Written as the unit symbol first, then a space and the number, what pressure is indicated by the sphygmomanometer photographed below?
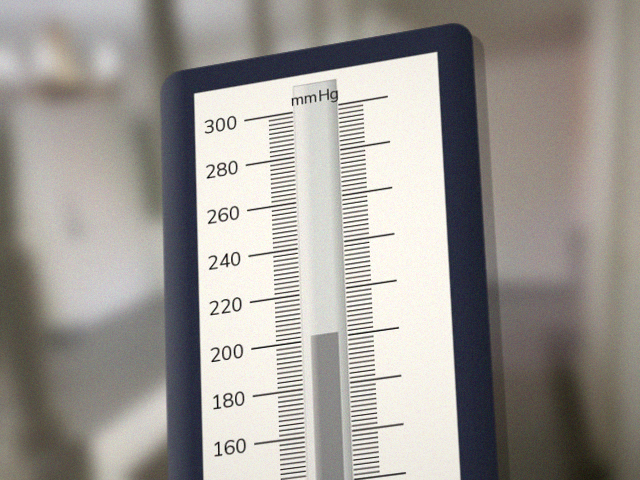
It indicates mmHg 202
